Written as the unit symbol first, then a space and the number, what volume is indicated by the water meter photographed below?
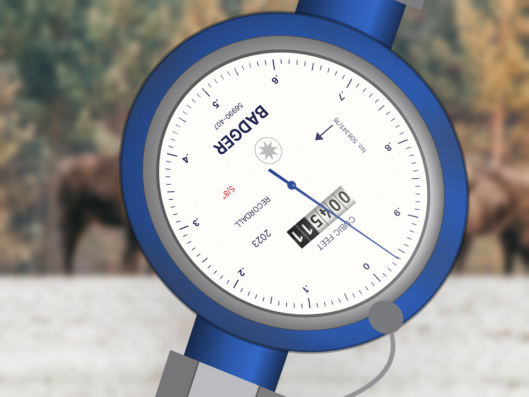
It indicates ft³ 4510.96
